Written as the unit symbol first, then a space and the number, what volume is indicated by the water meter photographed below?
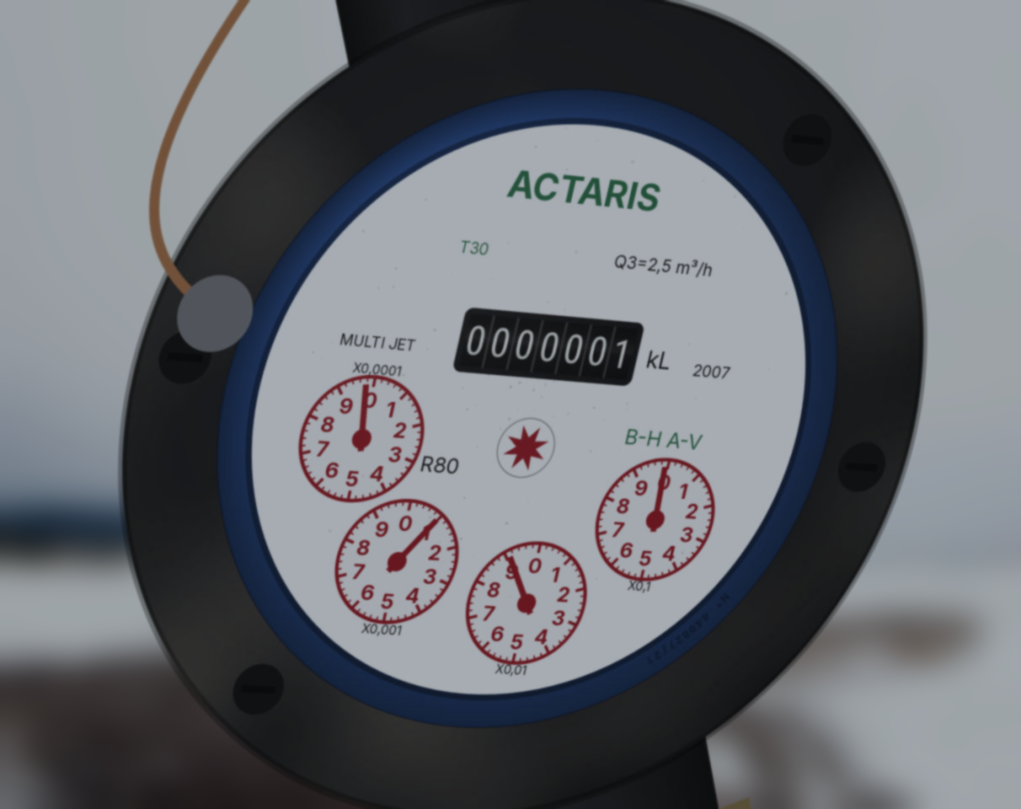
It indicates kL 0.9909
